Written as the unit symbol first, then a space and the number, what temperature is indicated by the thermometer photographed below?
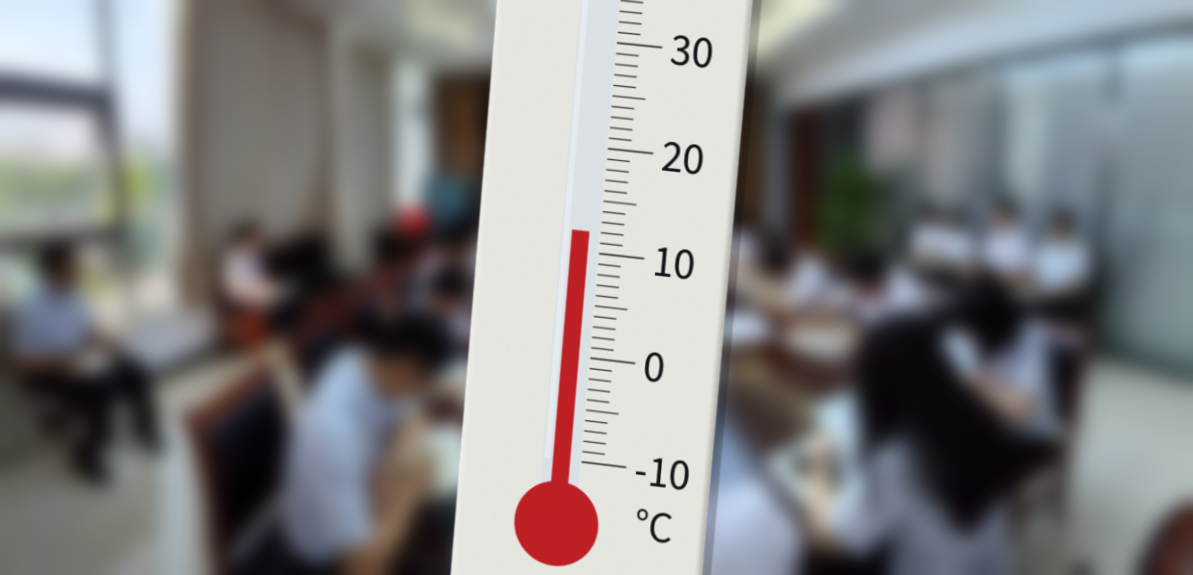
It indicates °C 12
